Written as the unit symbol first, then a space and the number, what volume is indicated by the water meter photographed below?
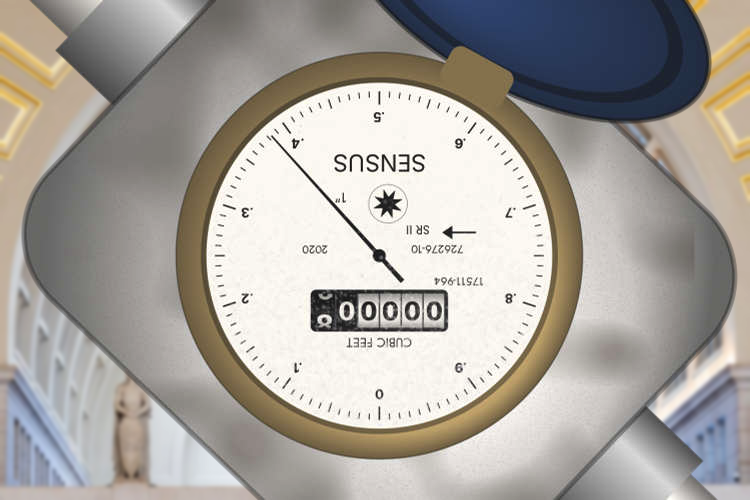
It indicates ft³ 8.38
